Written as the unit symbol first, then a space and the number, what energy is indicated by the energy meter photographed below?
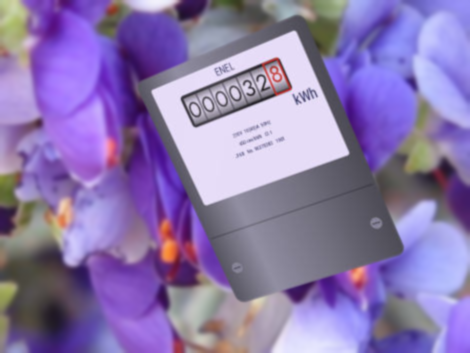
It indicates kWh 32.8
